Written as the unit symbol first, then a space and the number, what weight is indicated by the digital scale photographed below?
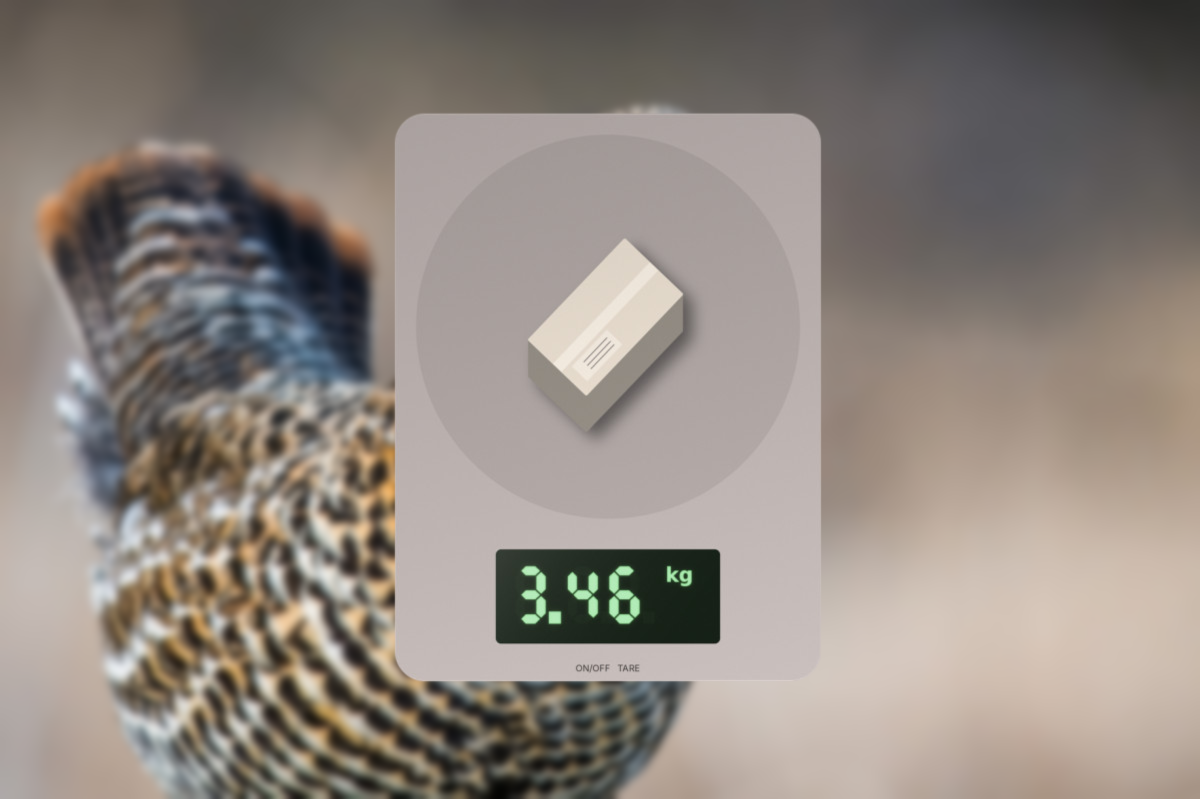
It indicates kg 3.46
